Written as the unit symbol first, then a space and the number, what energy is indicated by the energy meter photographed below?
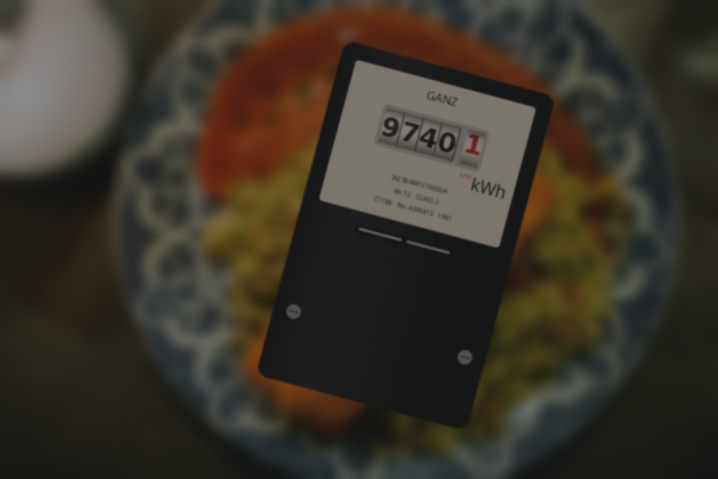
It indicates kWh 9740.1
